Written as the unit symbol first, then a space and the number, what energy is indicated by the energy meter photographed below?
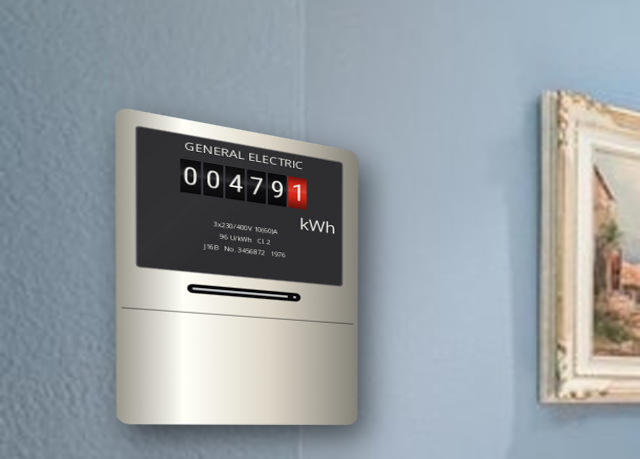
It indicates kWh 479.1
